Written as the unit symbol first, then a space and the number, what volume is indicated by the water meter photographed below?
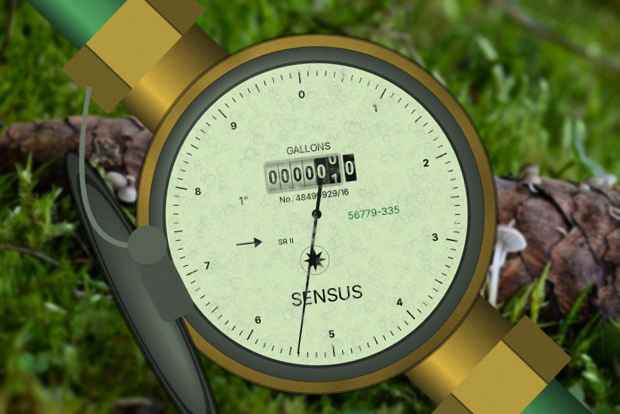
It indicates gal 5.4
